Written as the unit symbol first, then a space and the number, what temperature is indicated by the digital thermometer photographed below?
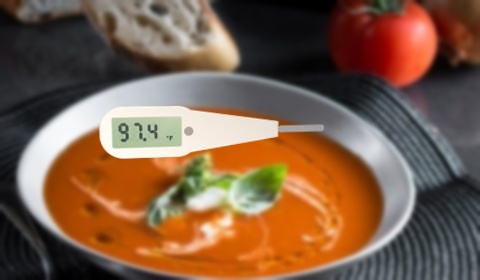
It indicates °F 97.4
